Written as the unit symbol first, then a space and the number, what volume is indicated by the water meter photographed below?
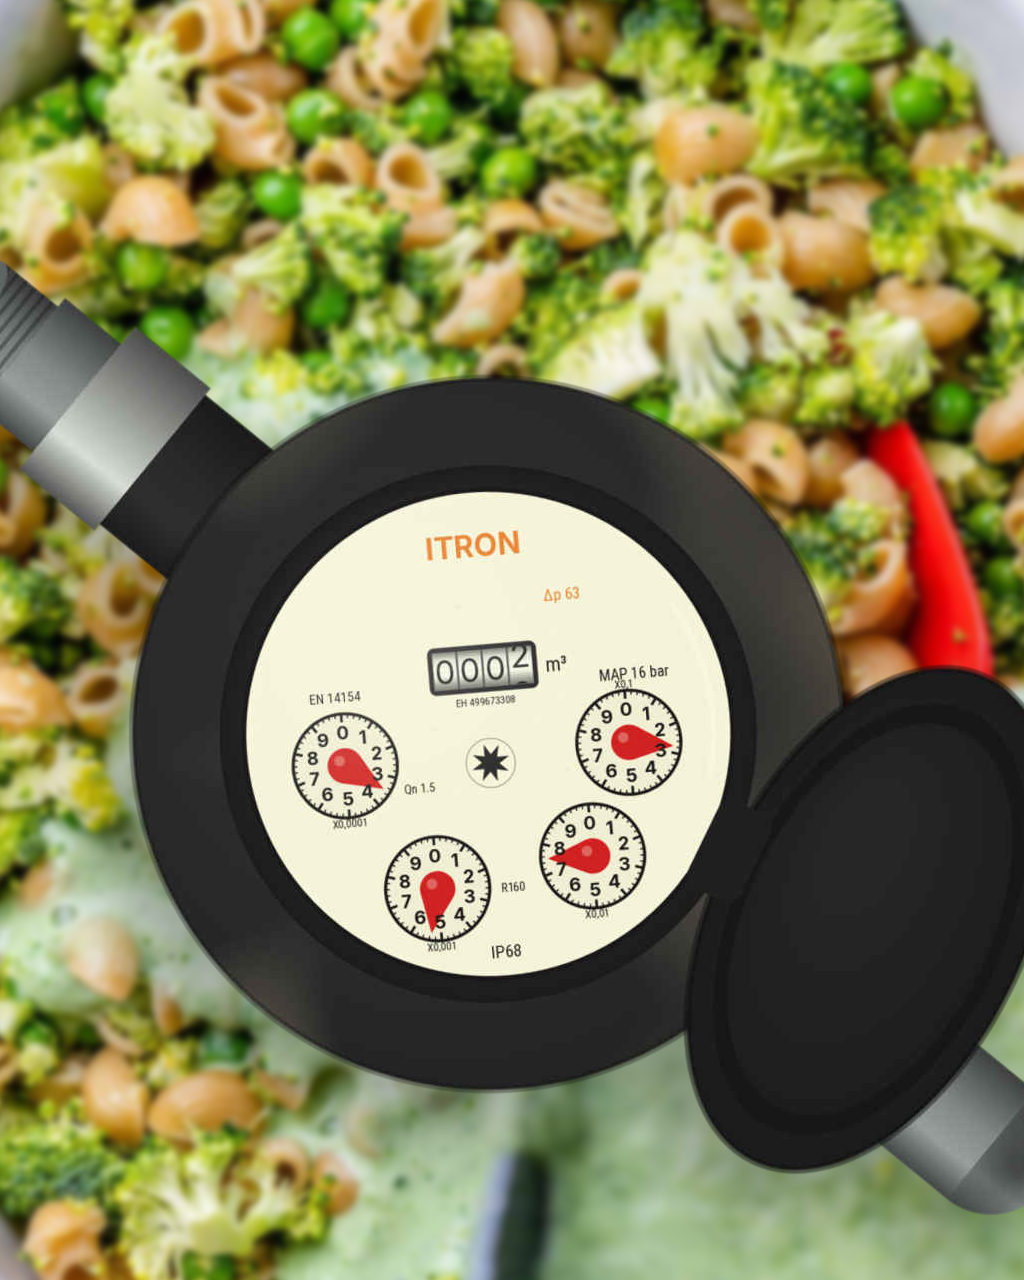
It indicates m³ 2.2753
